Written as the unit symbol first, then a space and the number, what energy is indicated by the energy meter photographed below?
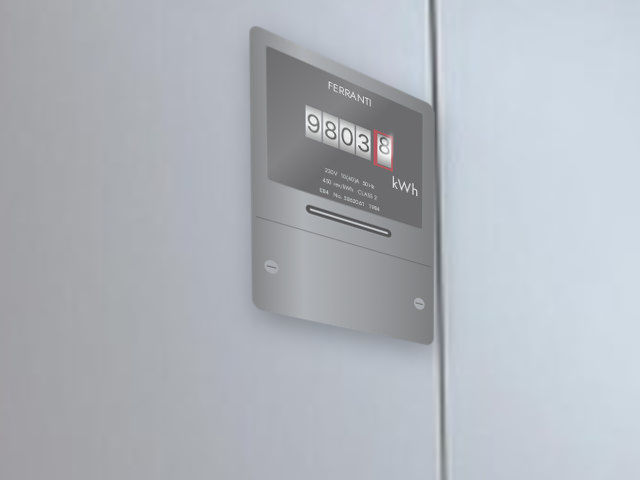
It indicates kWh 9803.8
